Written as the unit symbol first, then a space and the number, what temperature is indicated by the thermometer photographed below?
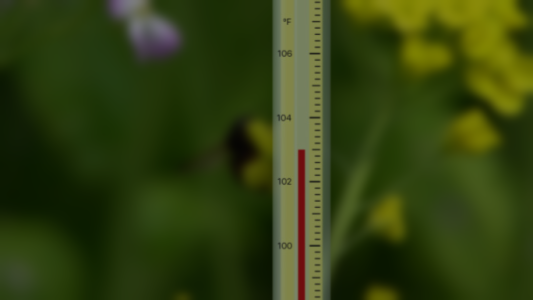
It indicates °F 103
